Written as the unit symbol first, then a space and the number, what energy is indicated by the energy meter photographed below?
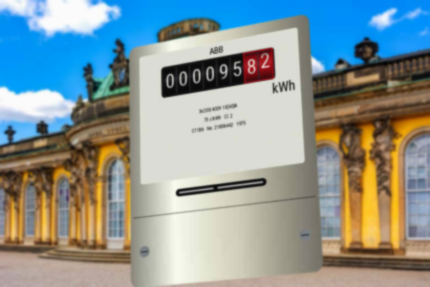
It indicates kWh 95.82
